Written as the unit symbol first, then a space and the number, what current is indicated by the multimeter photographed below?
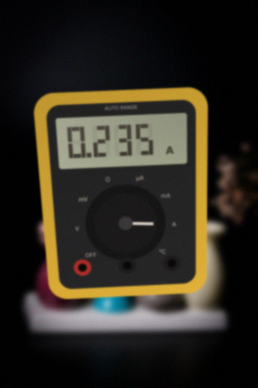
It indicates A 0.235
